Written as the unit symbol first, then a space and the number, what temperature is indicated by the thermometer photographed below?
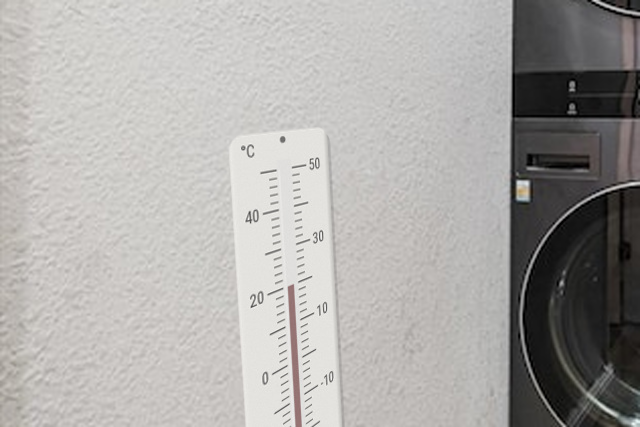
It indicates °C 20
